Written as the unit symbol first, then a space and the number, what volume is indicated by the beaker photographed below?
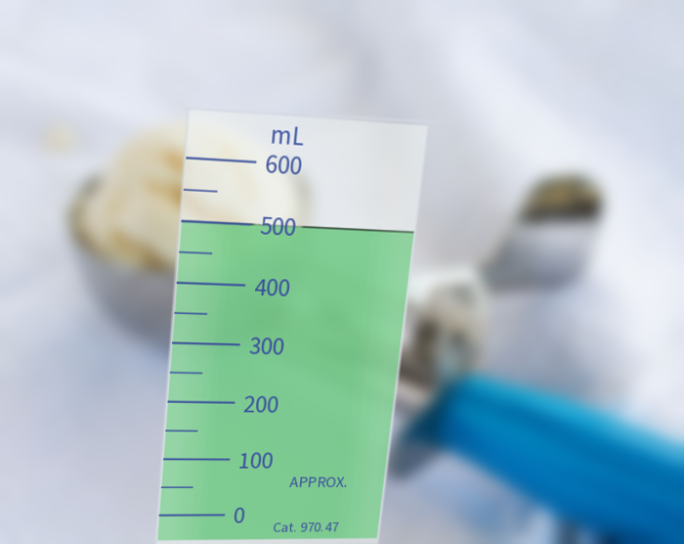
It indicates mL 500
